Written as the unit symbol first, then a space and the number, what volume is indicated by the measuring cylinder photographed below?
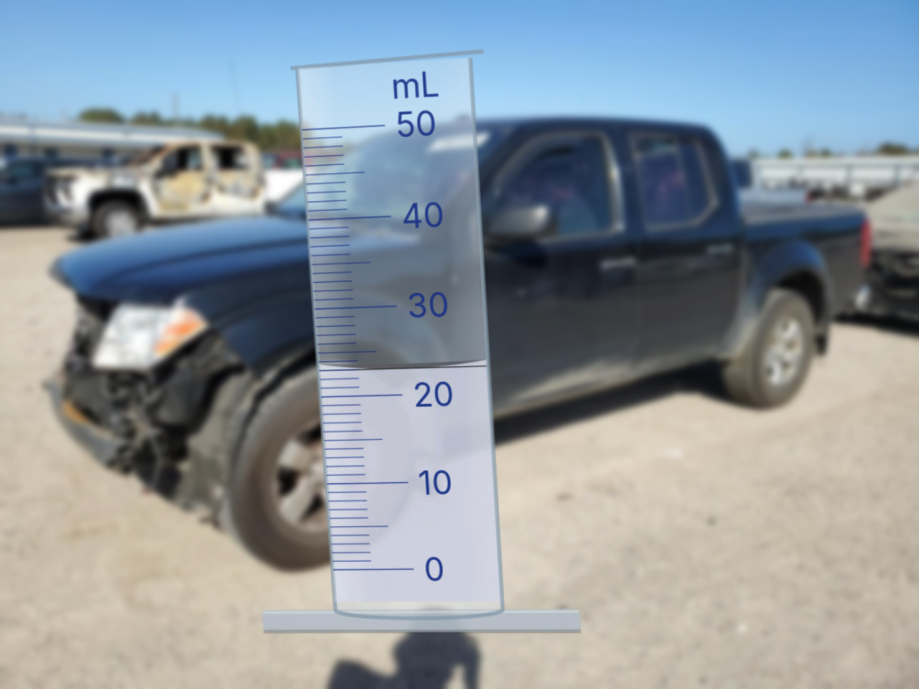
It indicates mL 23
